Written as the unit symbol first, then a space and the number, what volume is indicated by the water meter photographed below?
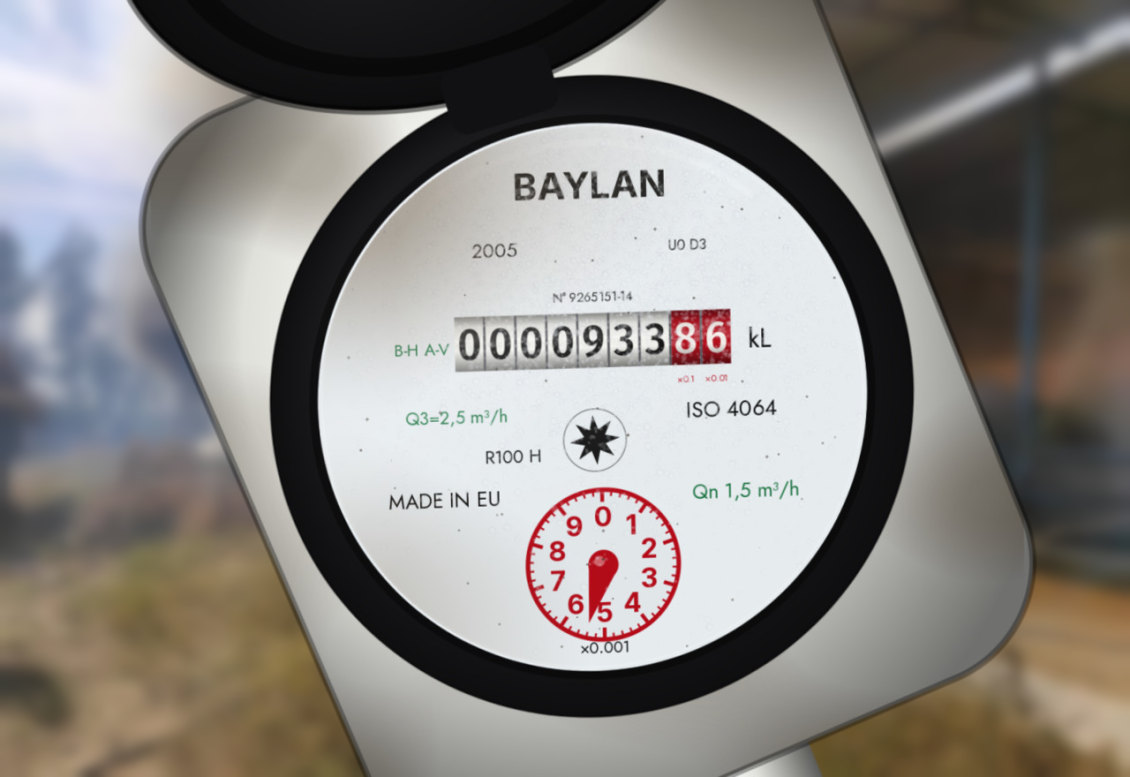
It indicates kL 933.865
